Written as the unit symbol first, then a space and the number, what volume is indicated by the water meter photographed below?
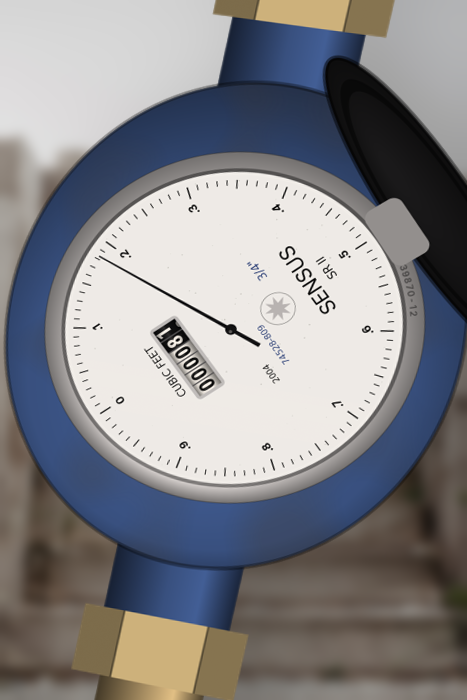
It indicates ft³ 81.18
